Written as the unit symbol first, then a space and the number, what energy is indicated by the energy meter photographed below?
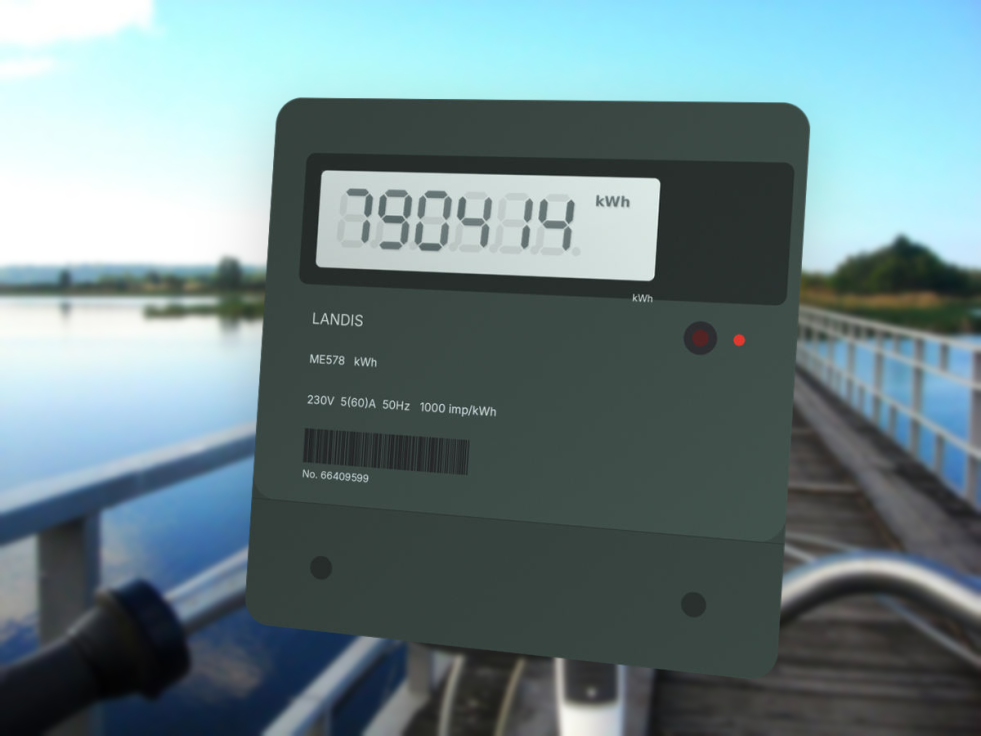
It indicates kWh 790414
